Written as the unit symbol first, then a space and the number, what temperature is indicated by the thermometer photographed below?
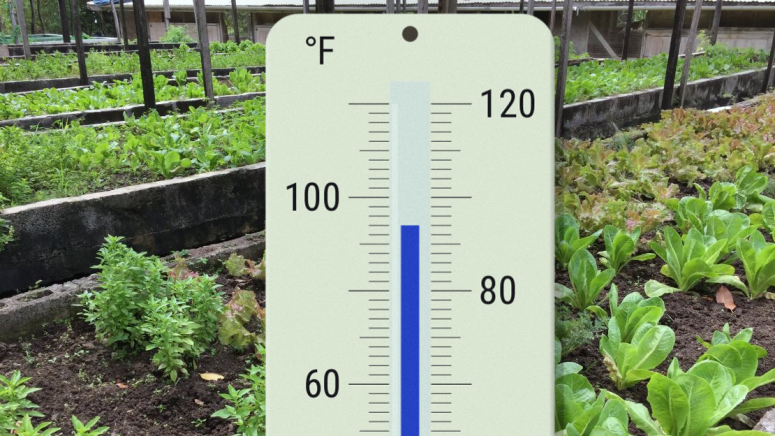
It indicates °F 94
